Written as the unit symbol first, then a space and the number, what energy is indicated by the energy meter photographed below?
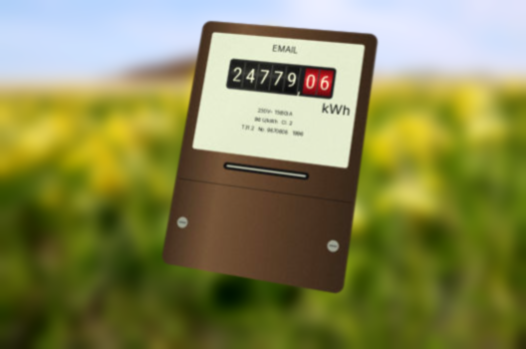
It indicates kWh 24779.06
